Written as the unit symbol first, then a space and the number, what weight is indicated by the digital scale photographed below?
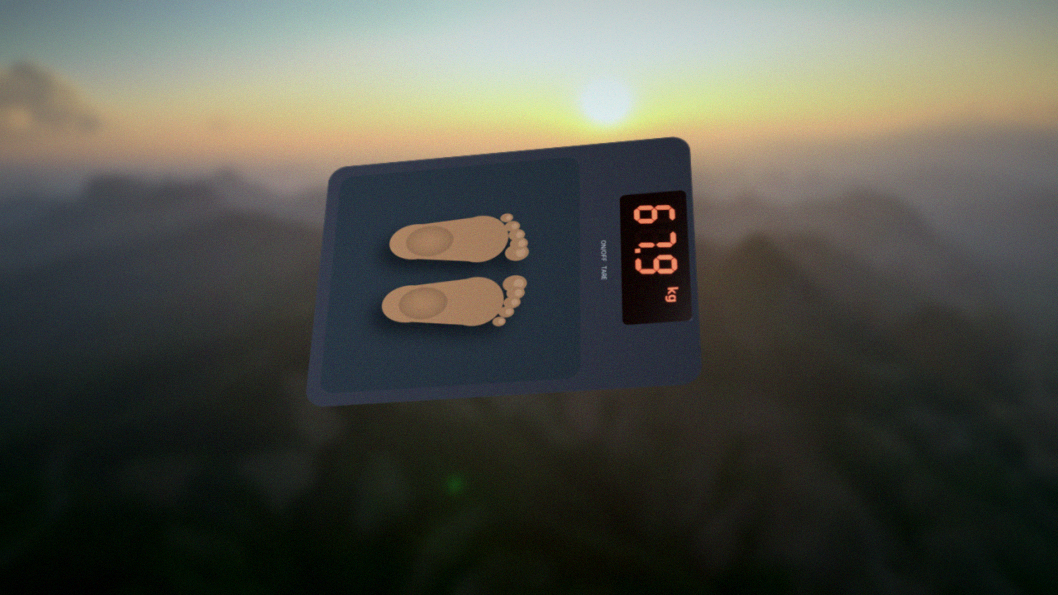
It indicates kg 67.9
